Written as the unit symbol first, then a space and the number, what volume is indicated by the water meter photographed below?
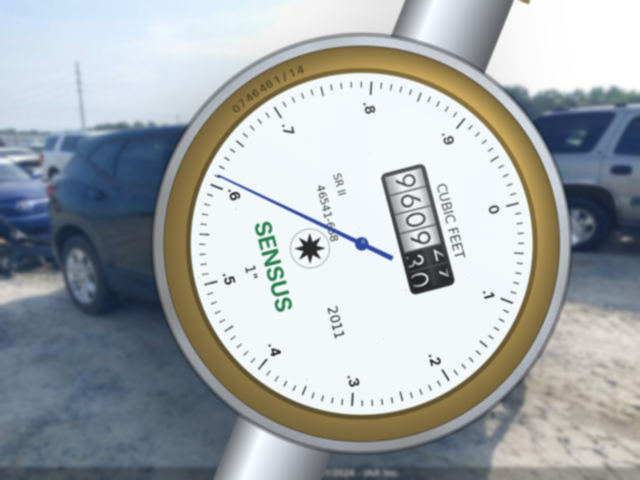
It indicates ft³ 960929.61
